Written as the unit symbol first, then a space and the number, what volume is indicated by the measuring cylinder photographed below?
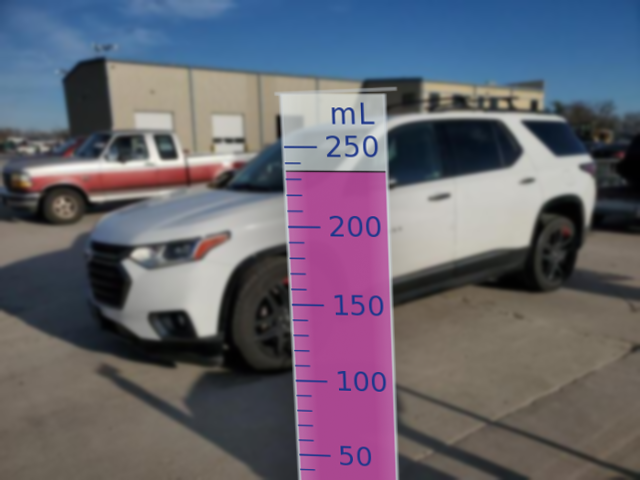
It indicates mL 235
